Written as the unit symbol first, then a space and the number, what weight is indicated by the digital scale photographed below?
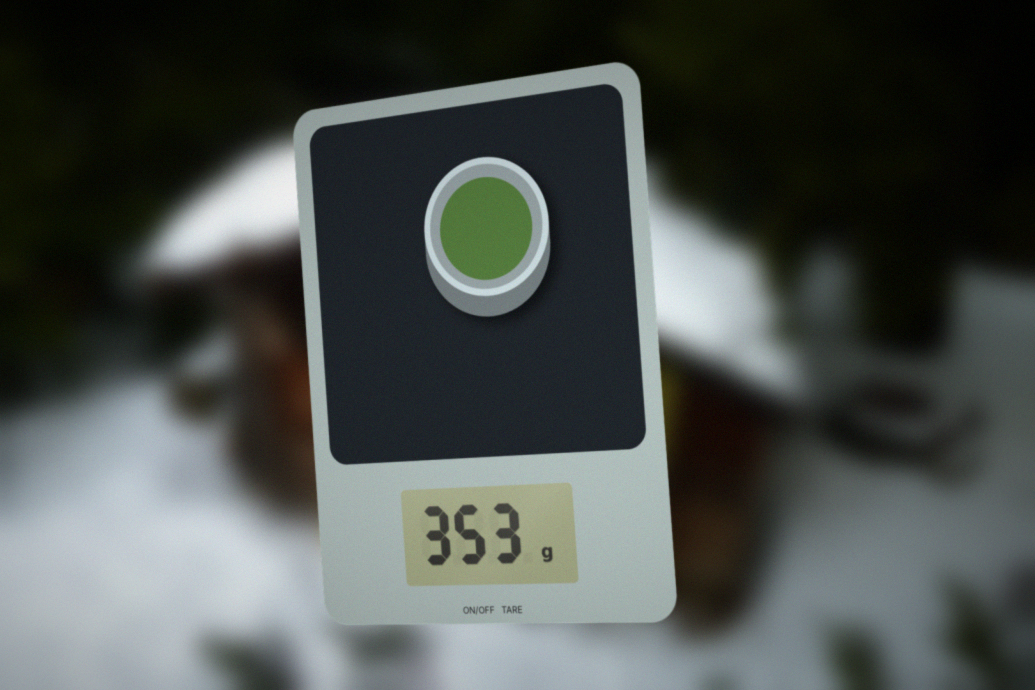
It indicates g 353
